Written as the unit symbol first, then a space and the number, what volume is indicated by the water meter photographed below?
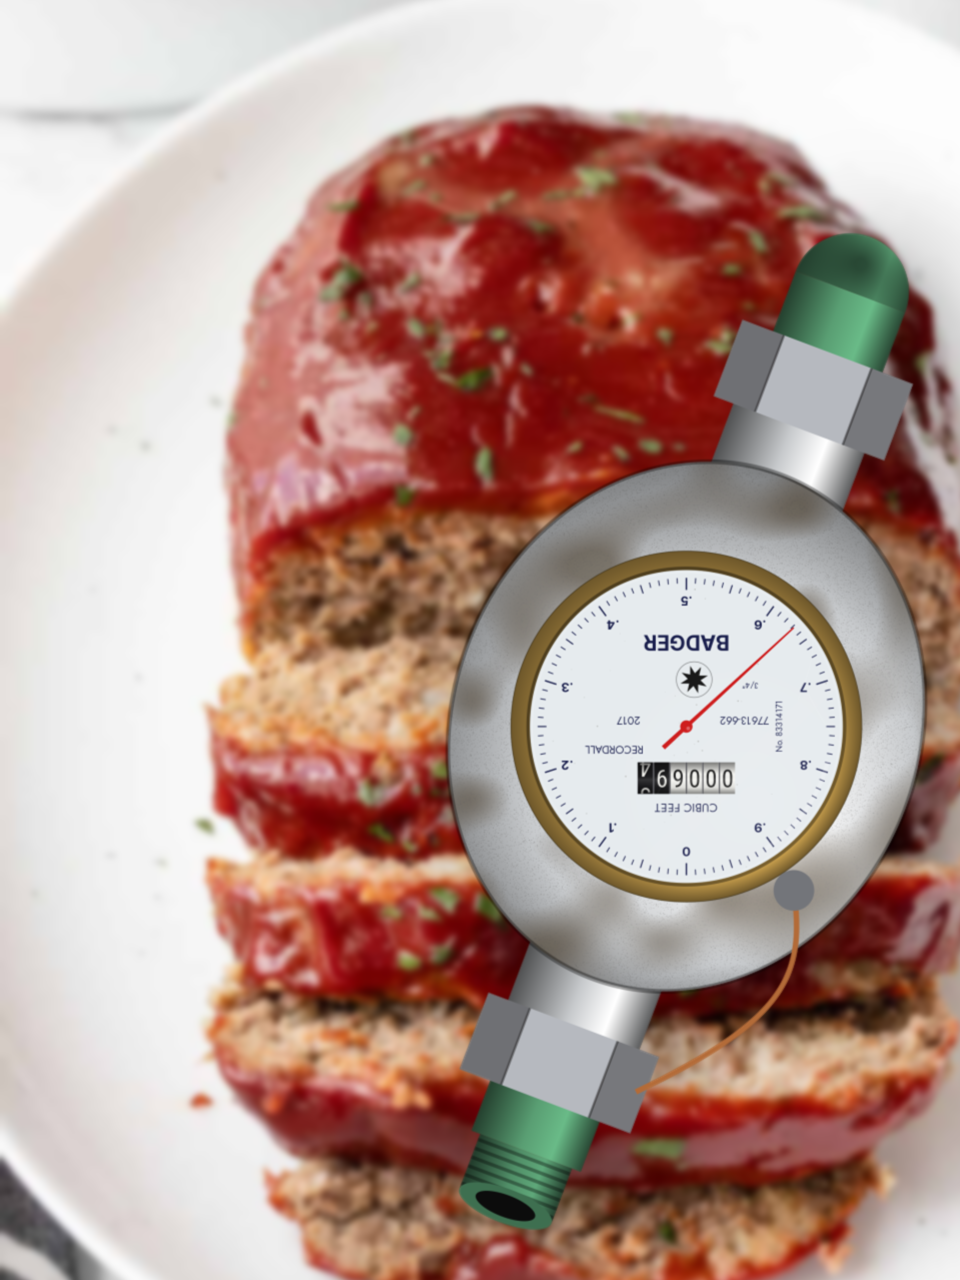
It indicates ft³ 693.63
